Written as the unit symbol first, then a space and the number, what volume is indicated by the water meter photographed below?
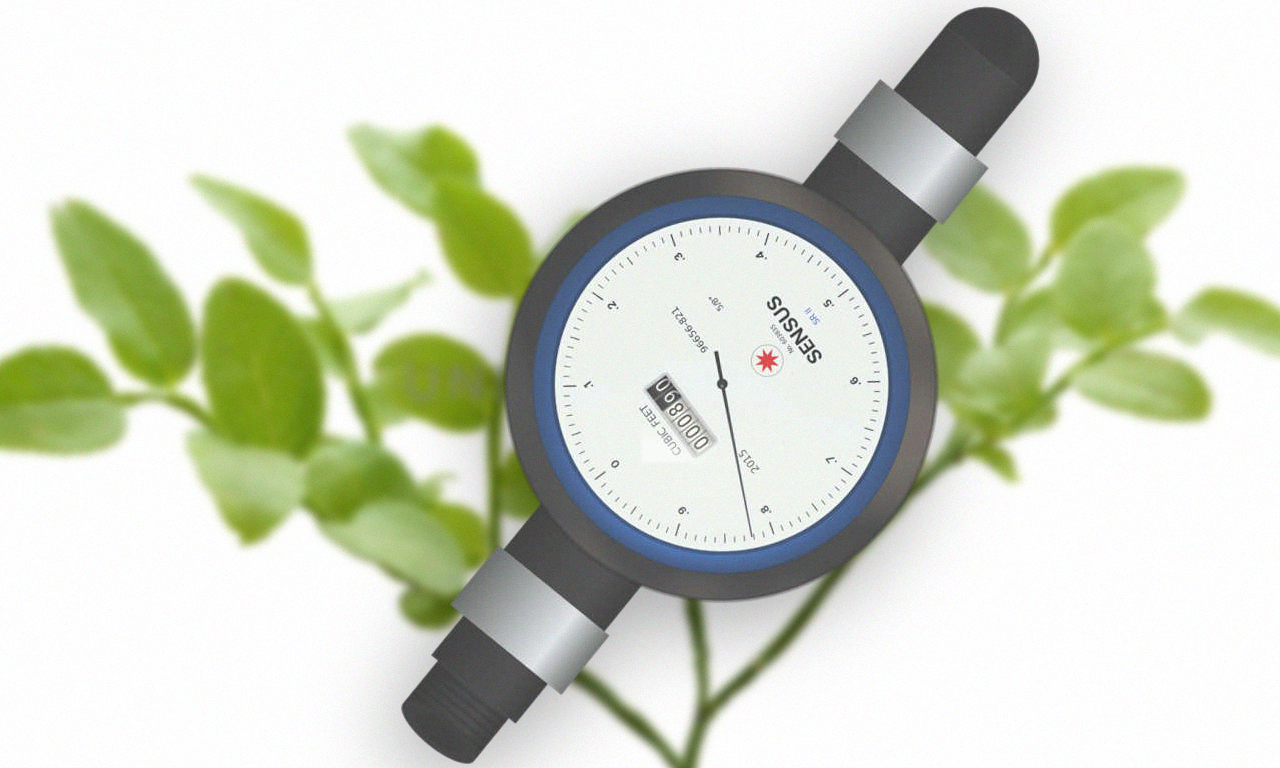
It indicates ft³ 889.82
